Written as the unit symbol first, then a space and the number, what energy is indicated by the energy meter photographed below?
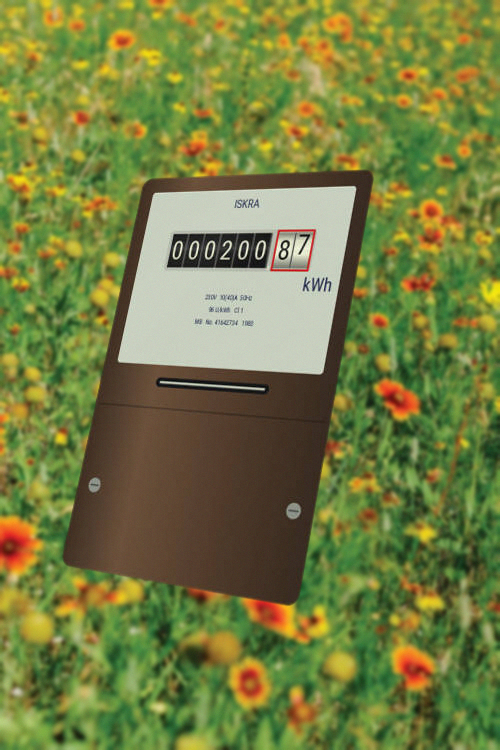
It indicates kWh 200.87
